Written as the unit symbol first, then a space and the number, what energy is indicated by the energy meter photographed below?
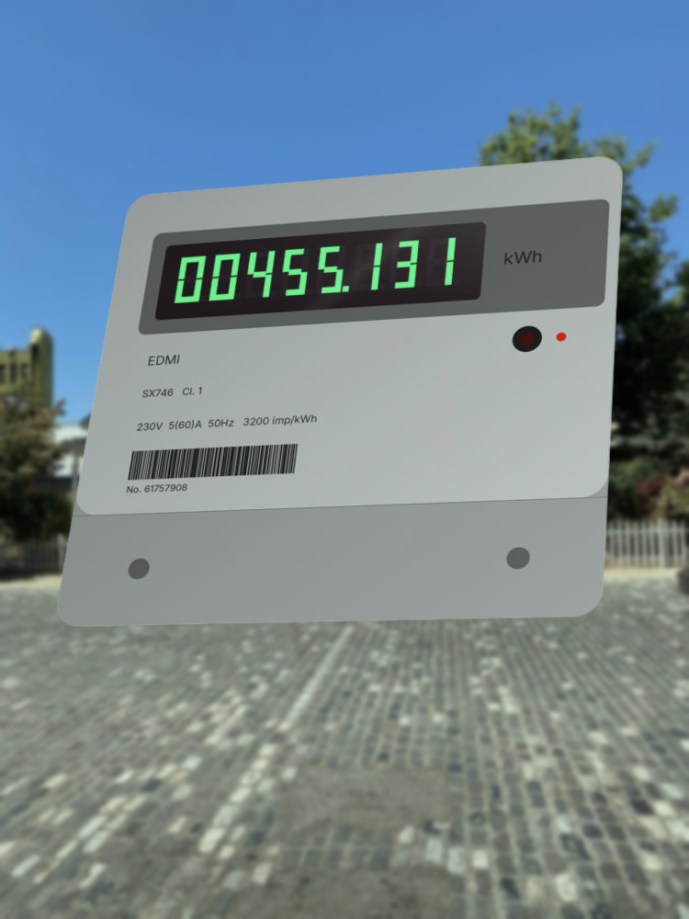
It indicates kWh 455.131
